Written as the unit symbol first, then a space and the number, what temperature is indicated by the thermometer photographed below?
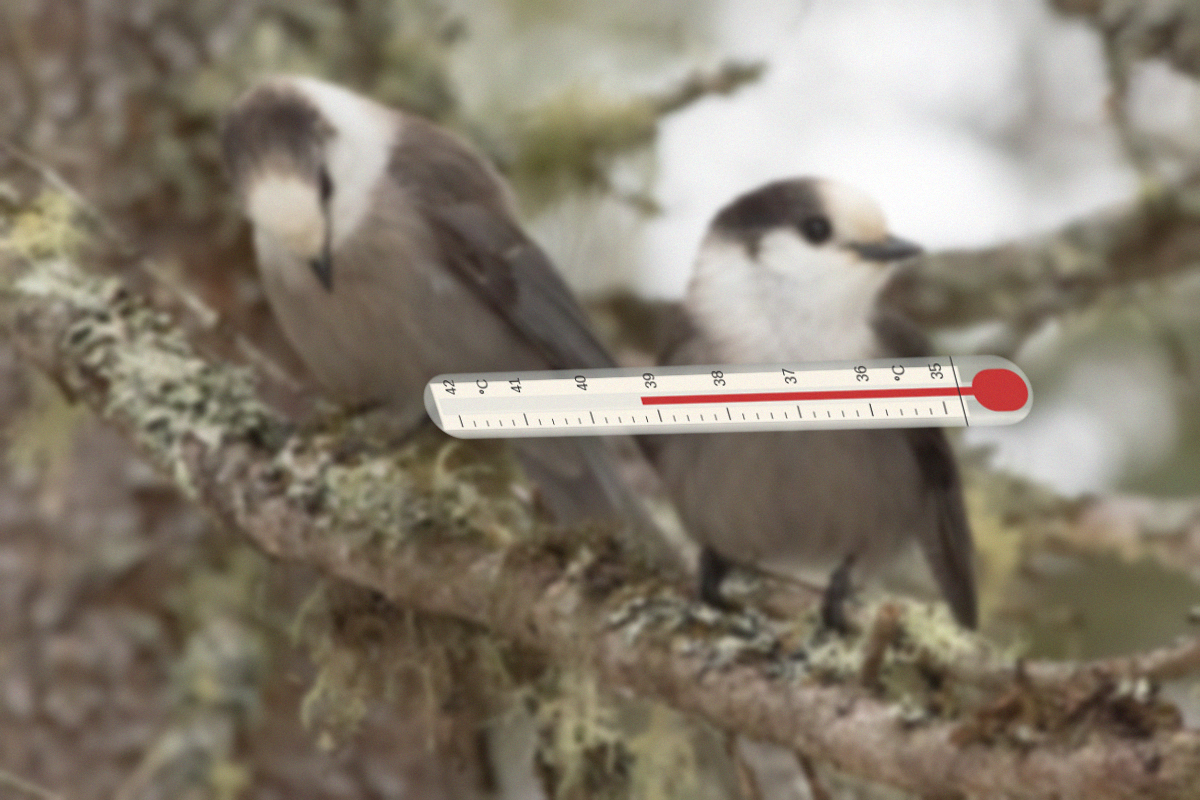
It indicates °C 39.2
